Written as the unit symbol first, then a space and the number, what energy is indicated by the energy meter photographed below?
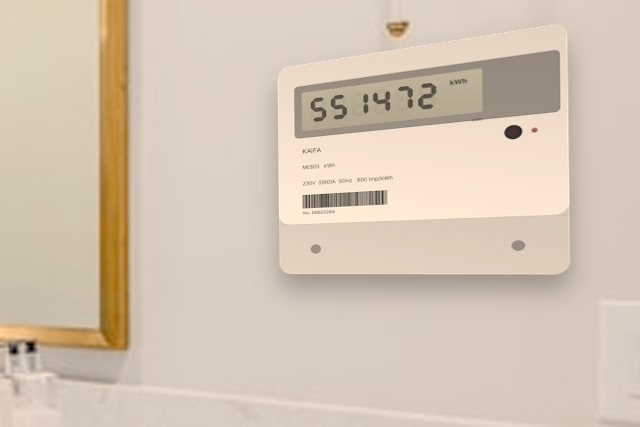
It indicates kWh 551472
